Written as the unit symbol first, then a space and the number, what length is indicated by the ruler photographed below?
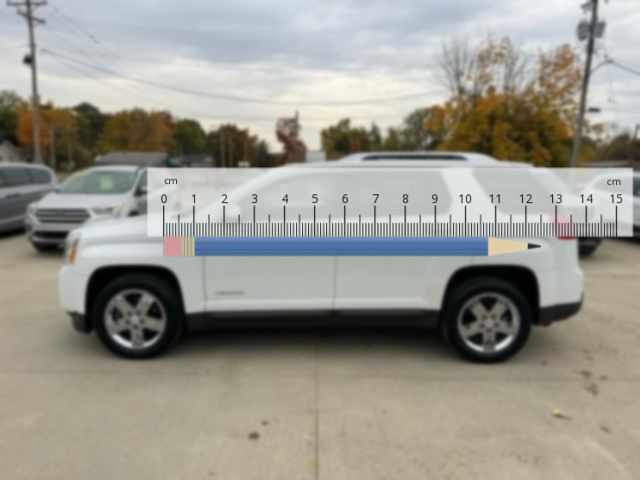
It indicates cm 12.5
